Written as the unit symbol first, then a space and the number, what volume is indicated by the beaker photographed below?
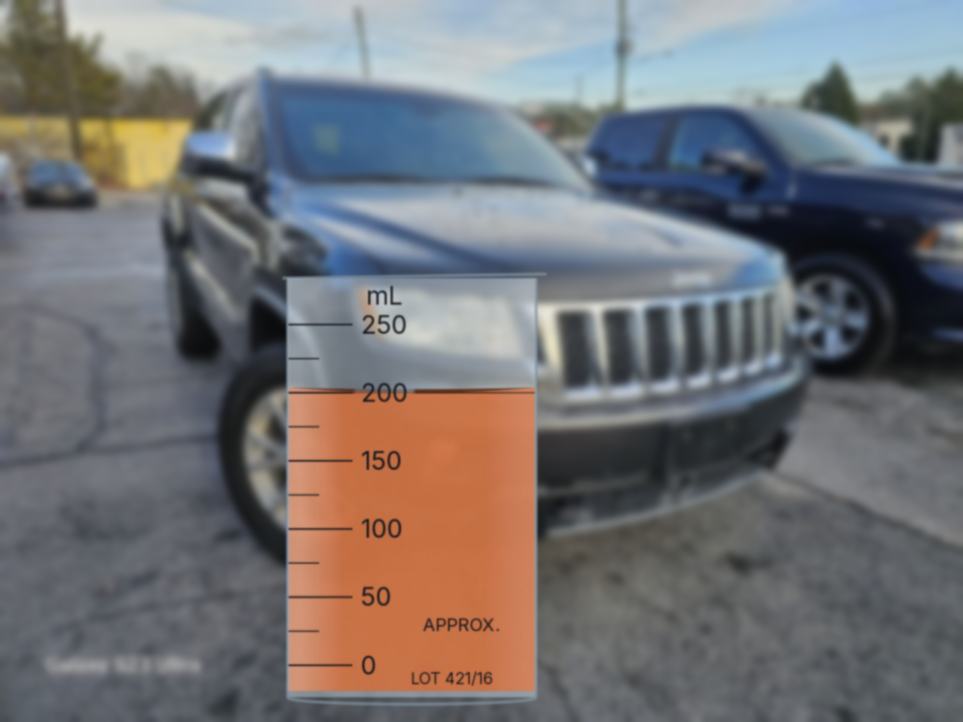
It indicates mL 200
